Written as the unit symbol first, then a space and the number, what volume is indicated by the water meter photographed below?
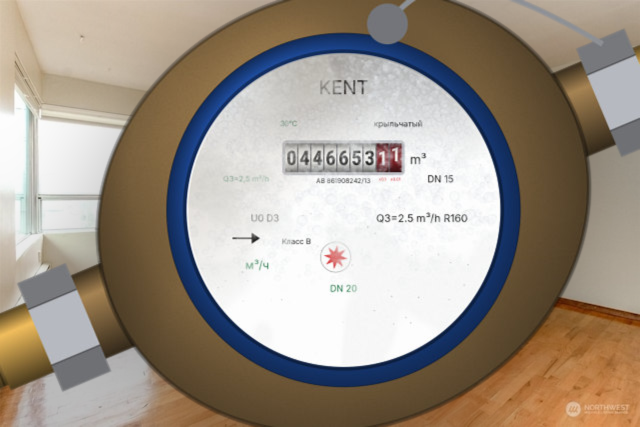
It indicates m³ 446653.11
